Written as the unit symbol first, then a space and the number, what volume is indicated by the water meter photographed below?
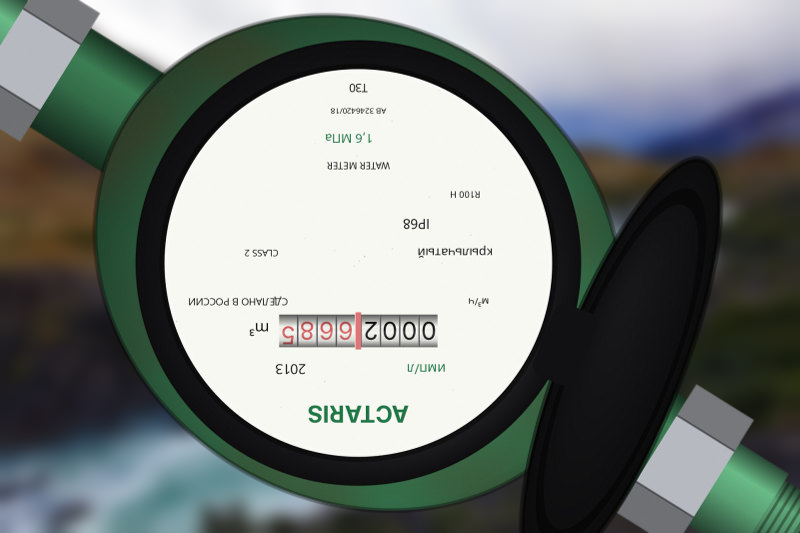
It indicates m³ 2.6685
